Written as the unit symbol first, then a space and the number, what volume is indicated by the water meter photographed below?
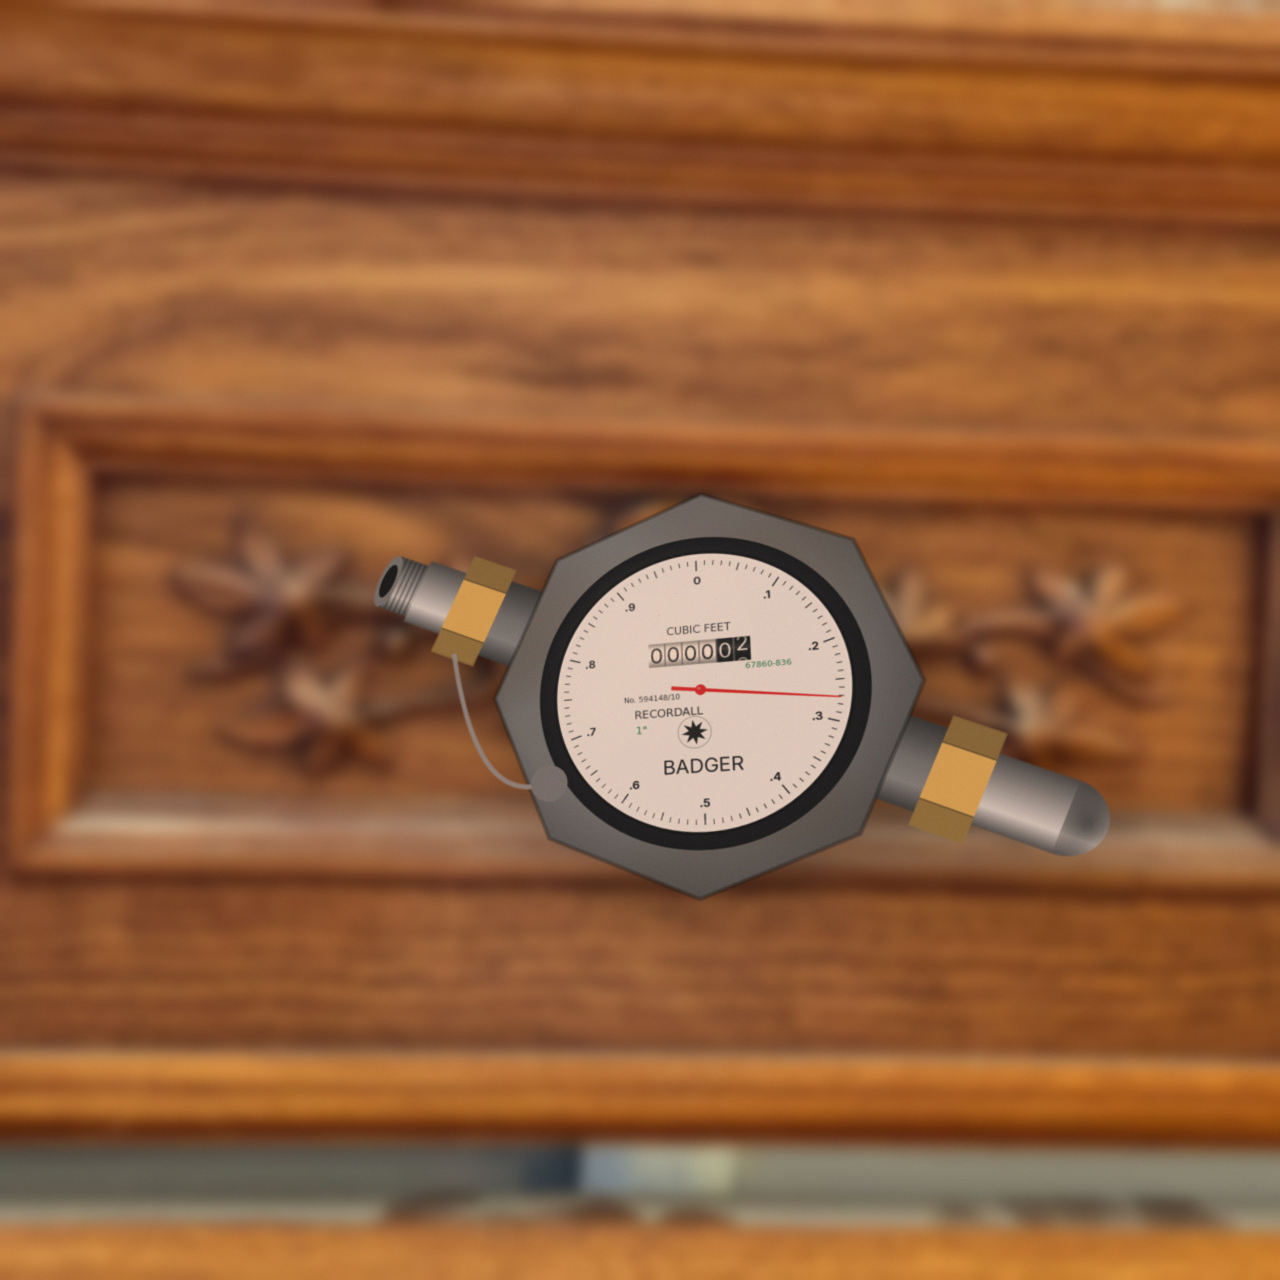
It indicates ft³ 2.27
